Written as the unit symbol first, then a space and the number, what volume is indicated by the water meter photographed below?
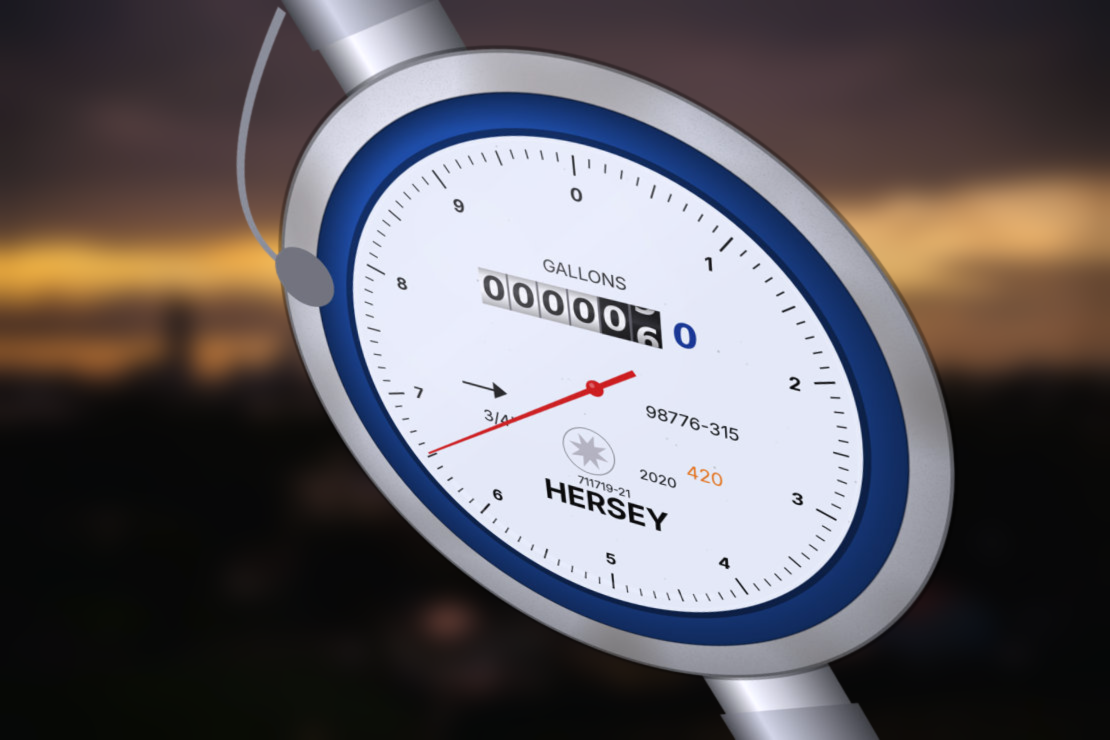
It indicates gal 56.5
